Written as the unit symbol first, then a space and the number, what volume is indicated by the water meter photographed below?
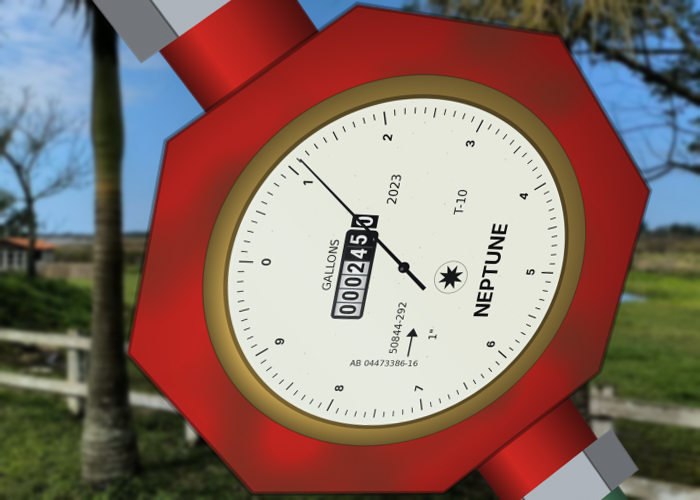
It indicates gal 2451.1
